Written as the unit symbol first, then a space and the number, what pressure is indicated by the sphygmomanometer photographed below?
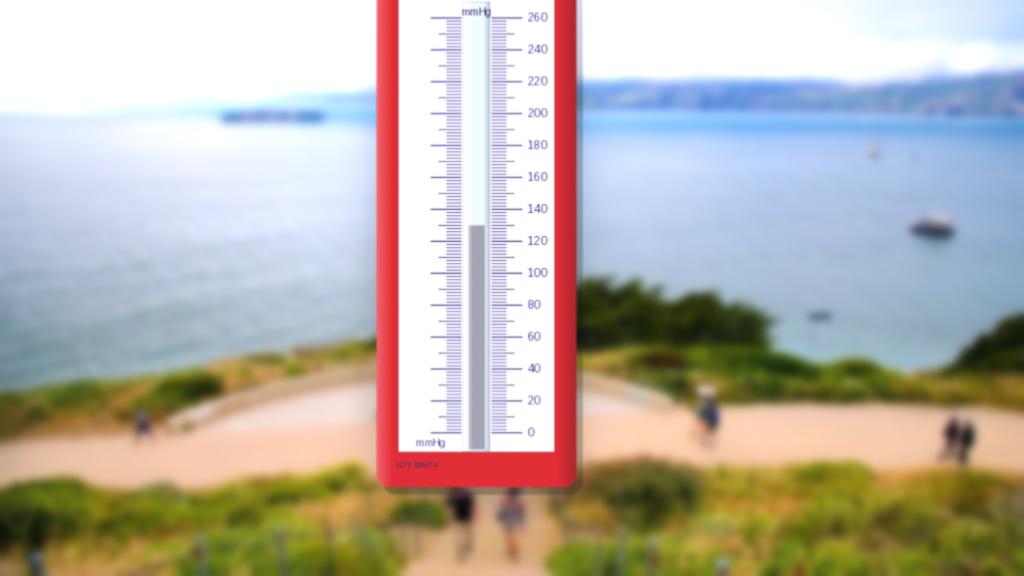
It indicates mmHg 130
